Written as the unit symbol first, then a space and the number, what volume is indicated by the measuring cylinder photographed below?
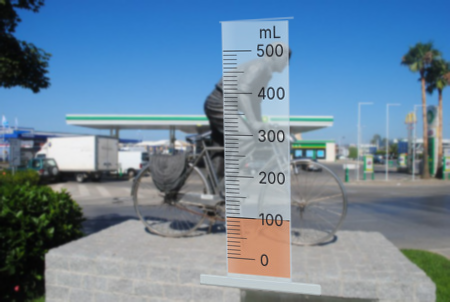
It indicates mL 100
